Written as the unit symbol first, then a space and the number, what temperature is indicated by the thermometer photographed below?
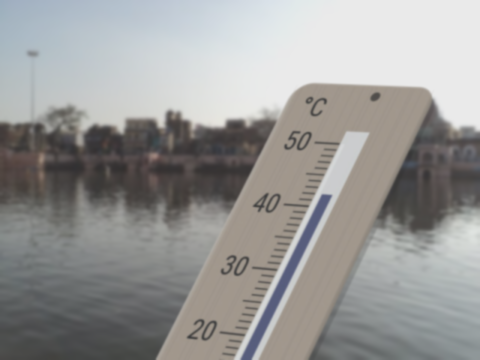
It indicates °C 42
